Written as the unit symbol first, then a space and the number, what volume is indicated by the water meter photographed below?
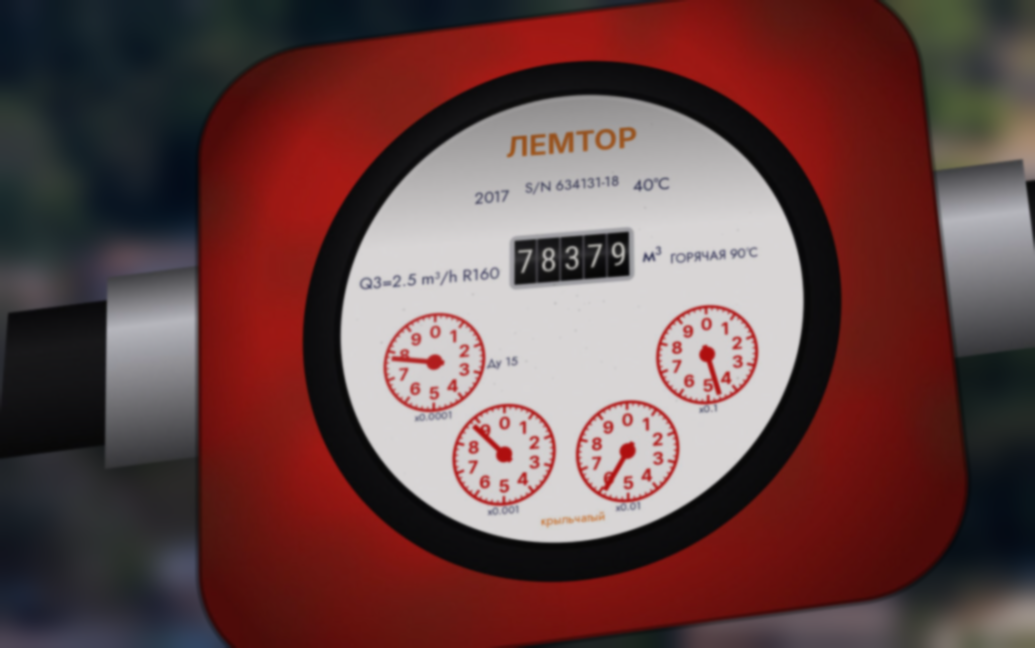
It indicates m³ 78379.4587
